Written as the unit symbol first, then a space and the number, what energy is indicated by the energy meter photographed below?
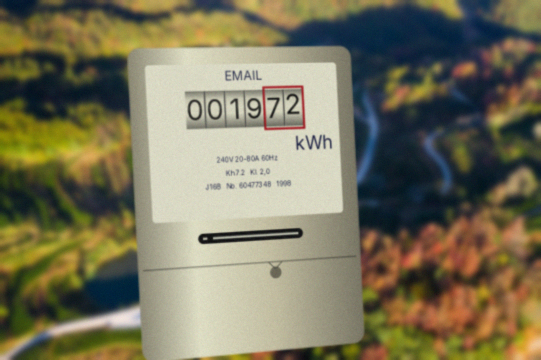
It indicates kWh 19.72
